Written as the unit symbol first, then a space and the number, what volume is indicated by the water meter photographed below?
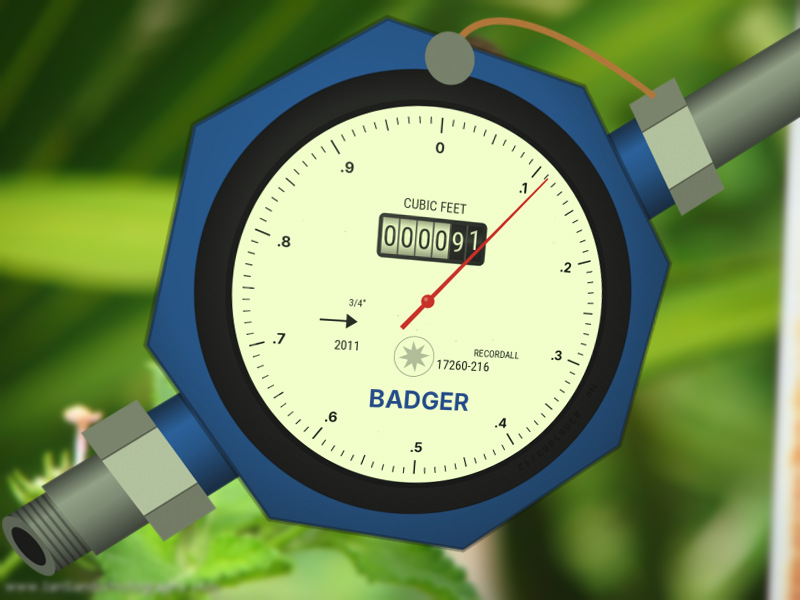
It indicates ft³ 91.11
